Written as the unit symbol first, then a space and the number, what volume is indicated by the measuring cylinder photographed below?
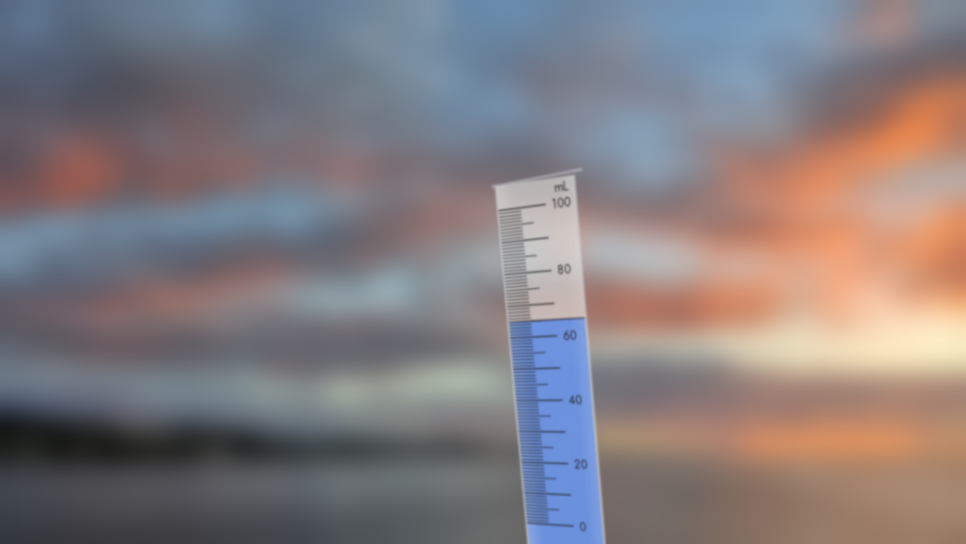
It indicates mL 65
